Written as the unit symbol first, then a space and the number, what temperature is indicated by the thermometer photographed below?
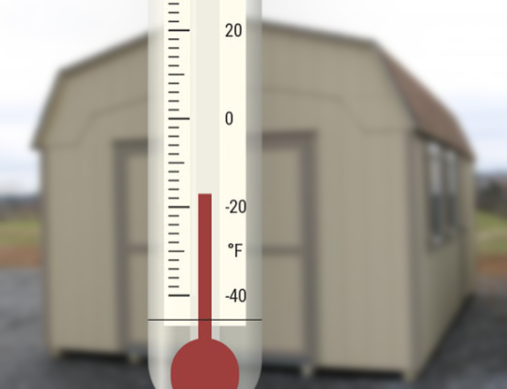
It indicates °F -17
